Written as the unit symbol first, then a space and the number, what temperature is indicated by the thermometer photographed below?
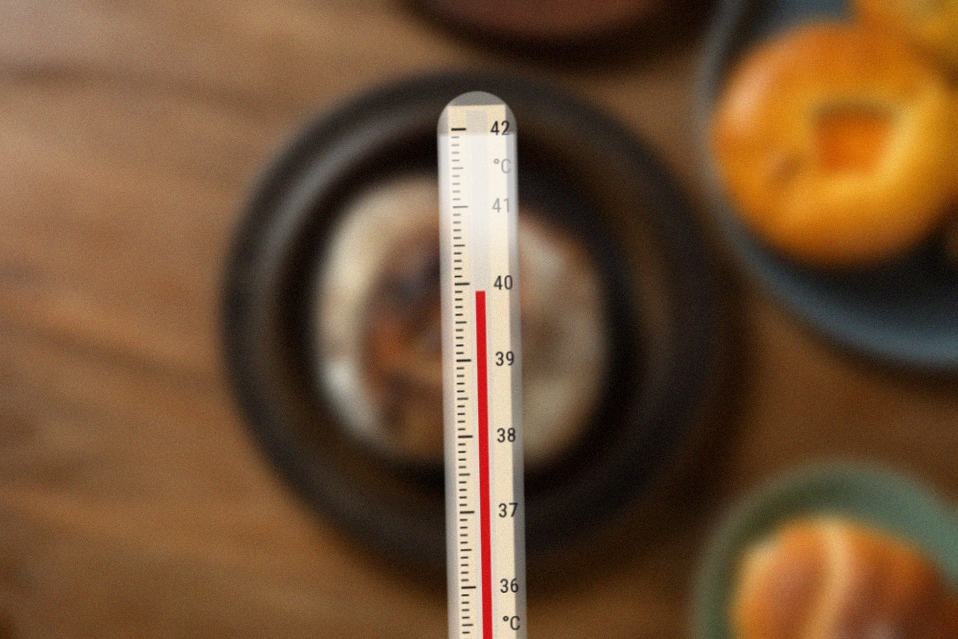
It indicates °C 39.9
